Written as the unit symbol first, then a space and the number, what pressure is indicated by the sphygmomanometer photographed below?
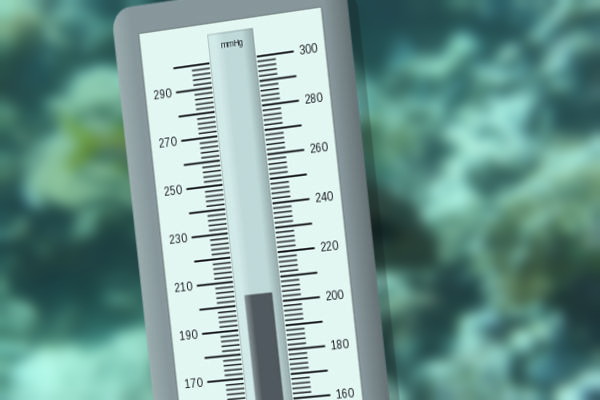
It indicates mmHg 204
